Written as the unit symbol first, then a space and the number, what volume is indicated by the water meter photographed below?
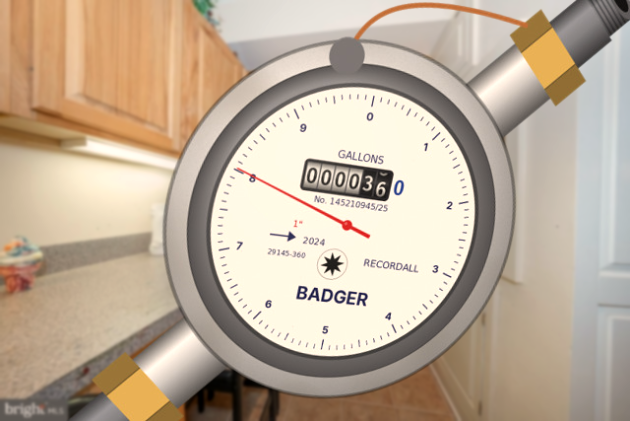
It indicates gal 358.0
